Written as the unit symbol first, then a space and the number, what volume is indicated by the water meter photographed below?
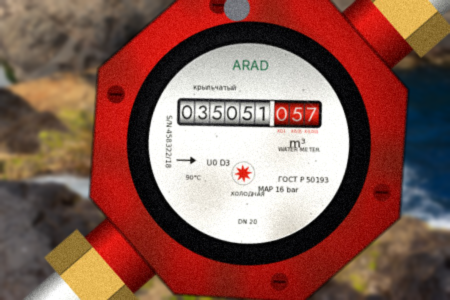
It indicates m³ 35051.057
